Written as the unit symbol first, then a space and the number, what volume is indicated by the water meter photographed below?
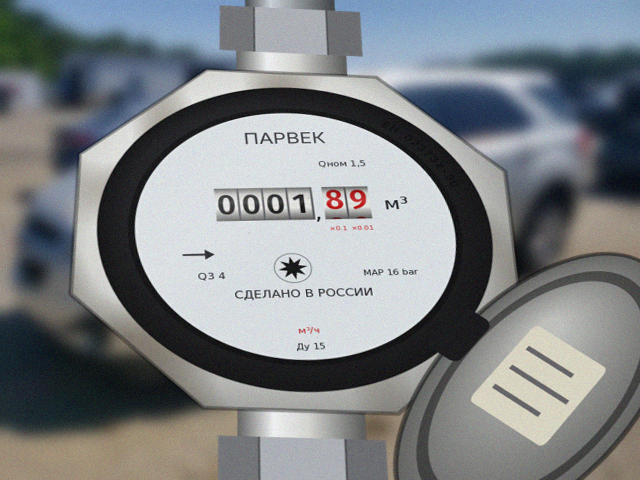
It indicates m³ 1.89
